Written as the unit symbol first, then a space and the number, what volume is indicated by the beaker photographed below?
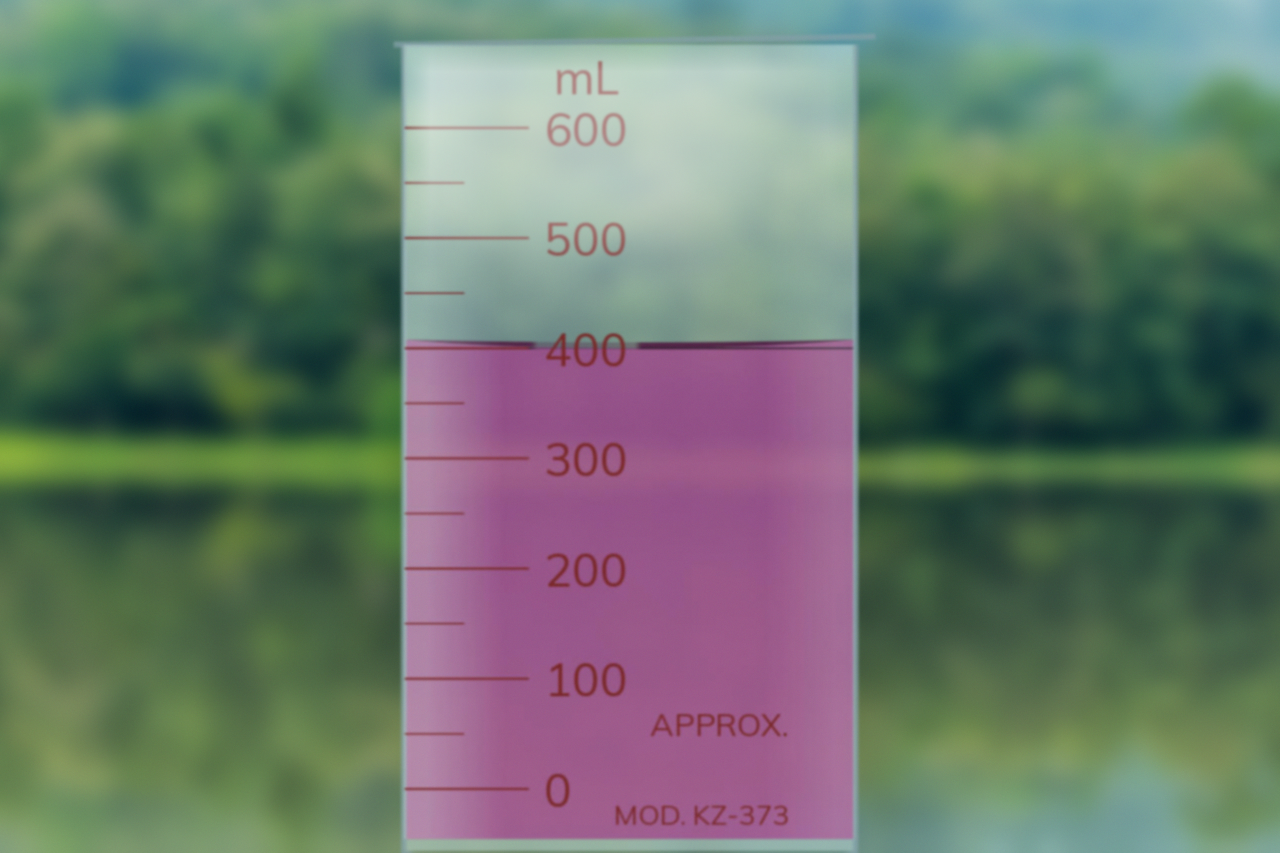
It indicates mL 400
